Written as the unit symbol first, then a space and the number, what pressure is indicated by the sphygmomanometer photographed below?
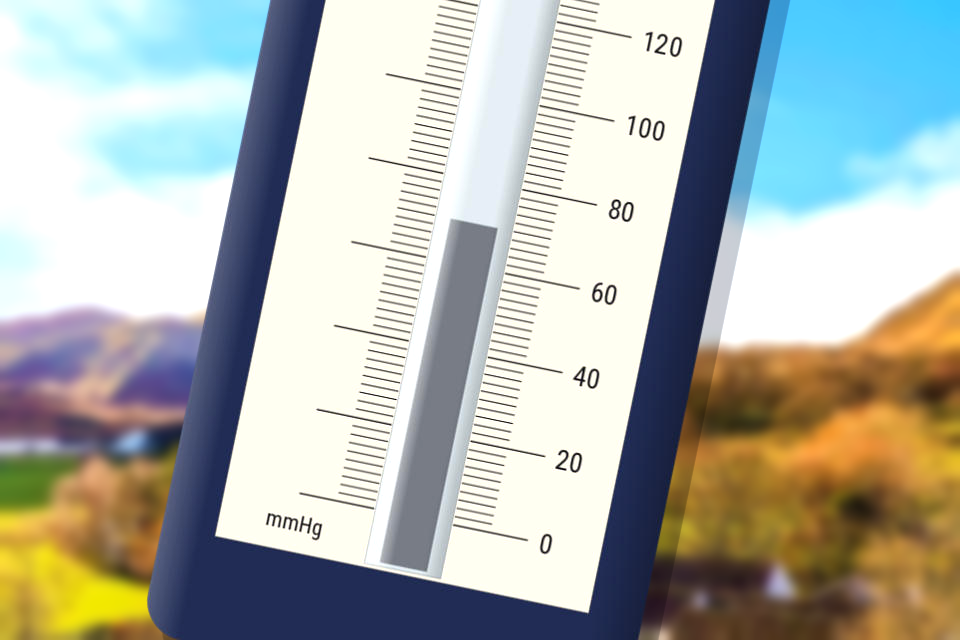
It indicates mmHg 70
